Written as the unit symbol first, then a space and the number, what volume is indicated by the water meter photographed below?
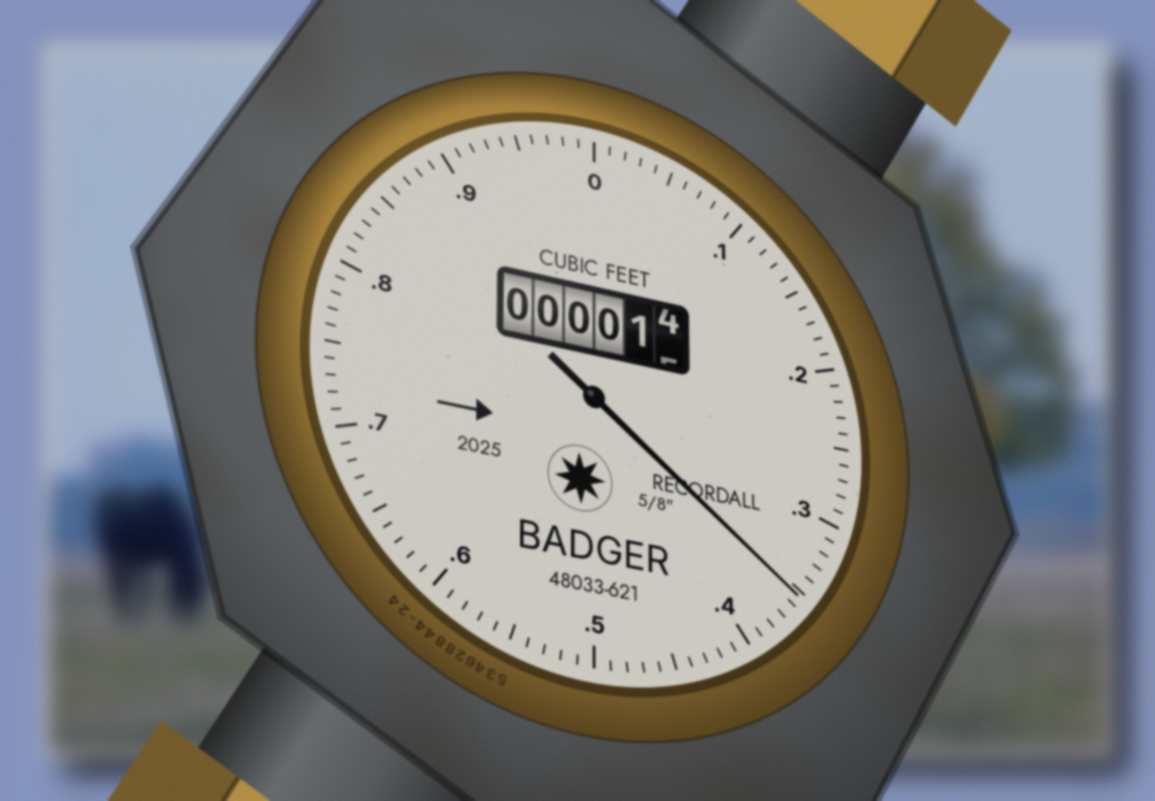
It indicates ft³ 14.35
